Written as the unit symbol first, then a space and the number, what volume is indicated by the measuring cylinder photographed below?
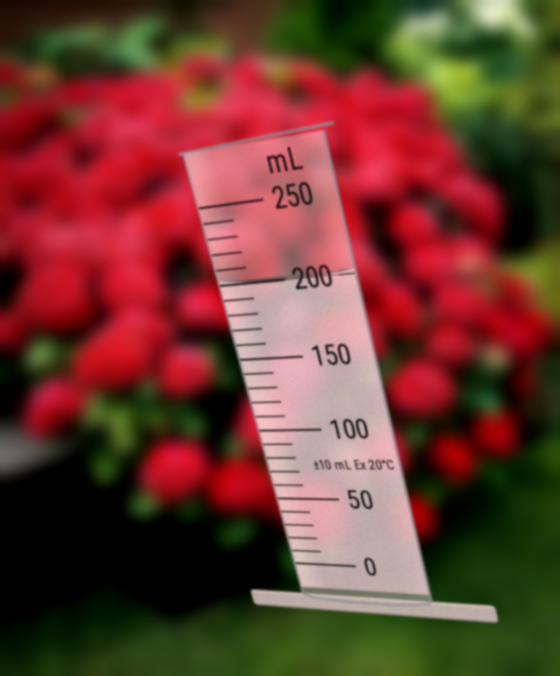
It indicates mL 200
